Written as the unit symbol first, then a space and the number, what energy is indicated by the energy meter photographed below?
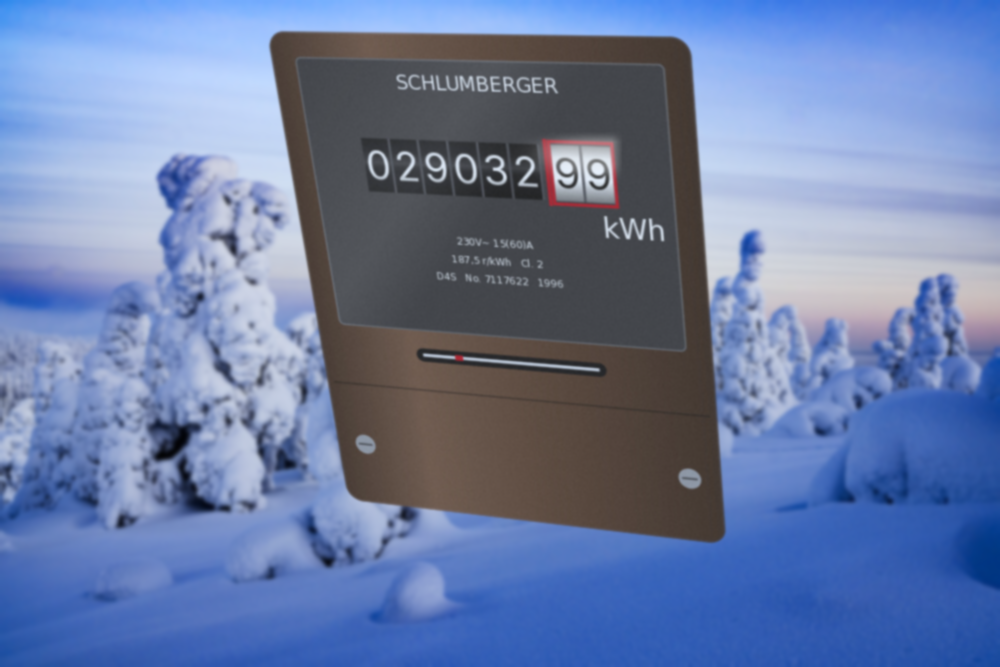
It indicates kWh 29032.99
